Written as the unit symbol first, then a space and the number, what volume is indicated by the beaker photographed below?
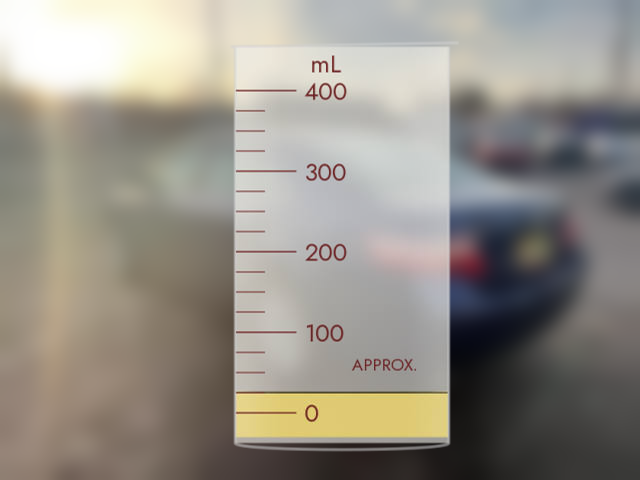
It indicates mL 25
